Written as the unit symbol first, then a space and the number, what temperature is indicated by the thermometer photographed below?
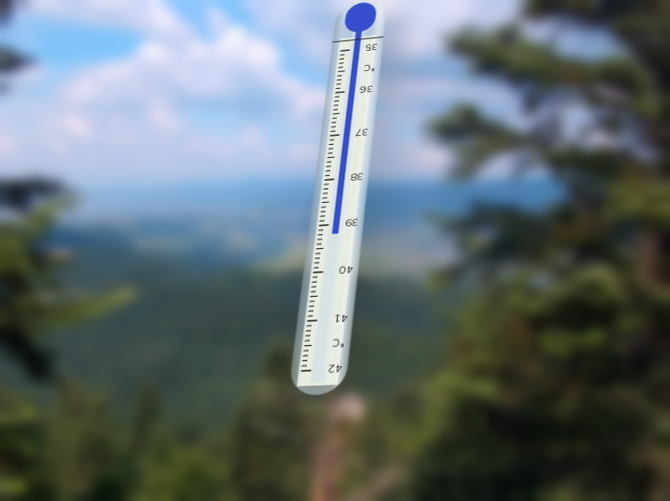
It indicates °C 39.2
